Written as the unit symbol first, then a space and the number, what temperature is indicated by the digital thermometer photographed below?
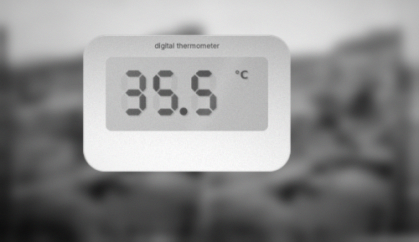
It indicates °C 35.5
